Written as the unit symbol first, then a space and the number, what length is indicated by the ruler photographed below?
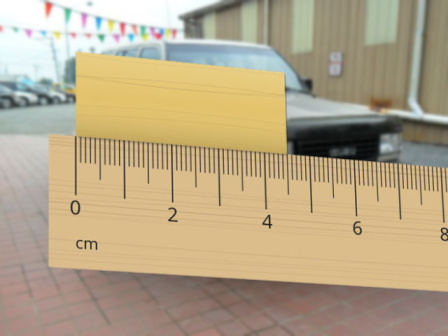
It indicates cm 4.5
